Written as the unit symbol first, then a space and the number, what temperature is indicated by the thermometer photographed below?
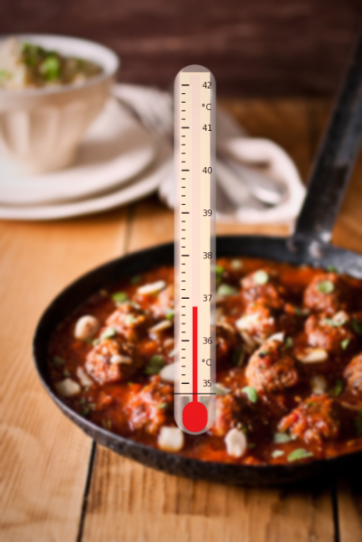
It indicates °C 36.8
